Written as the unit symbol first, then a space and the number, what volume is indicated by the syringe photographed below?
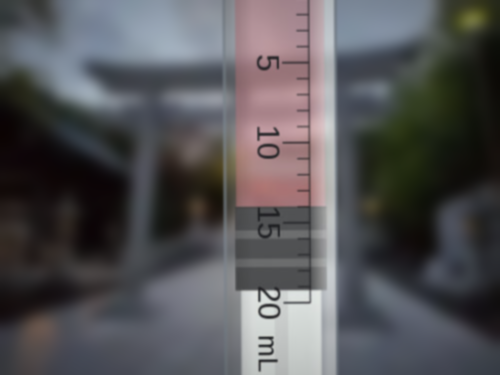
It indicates mL 14
